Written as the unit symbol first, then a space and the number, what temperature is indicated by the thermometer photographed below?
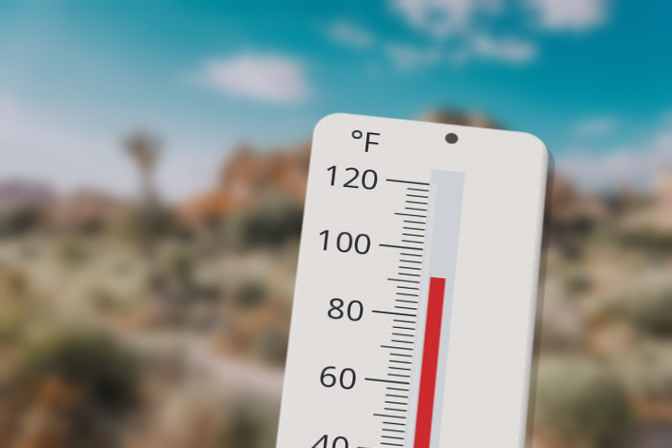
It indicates °F 92
